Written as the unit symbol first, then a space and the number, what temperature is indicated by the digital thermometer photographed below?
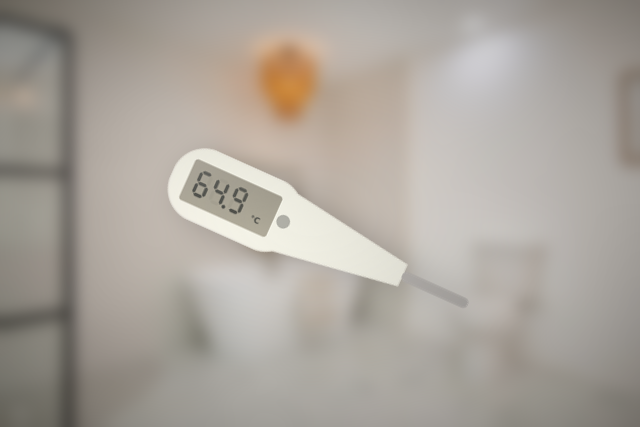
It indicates °C 64.9
